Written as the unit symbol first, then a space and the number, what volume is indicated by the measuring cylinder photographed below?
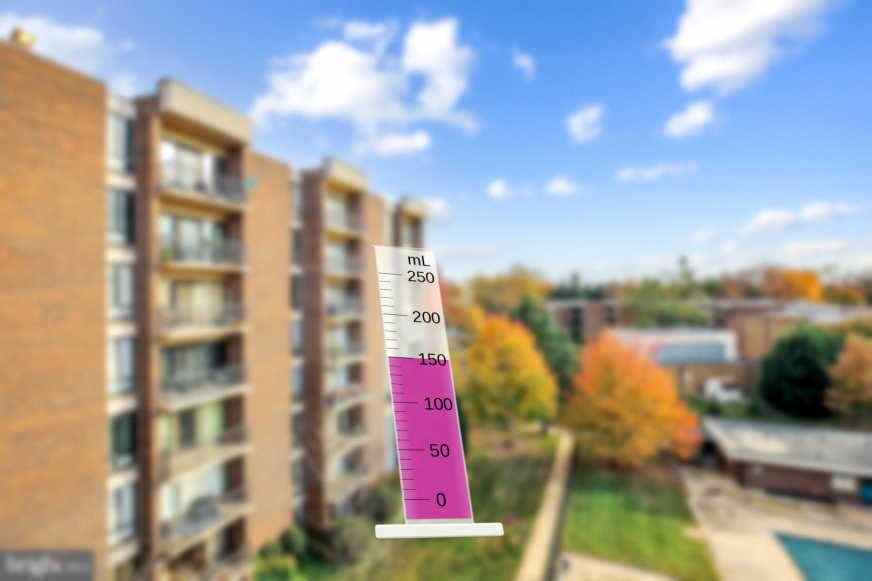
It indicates mL 150
